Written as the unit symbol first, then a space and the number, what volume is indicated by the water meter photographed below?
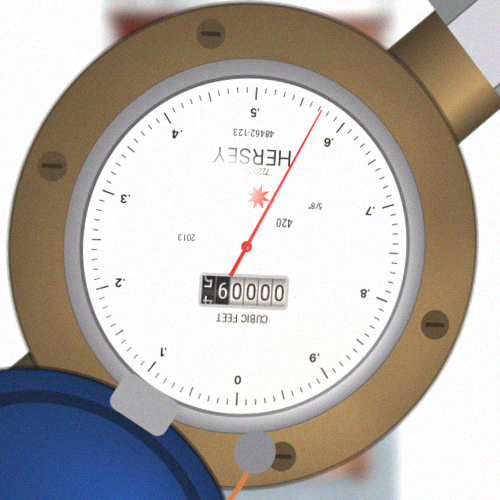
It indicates ft³ 94.57
